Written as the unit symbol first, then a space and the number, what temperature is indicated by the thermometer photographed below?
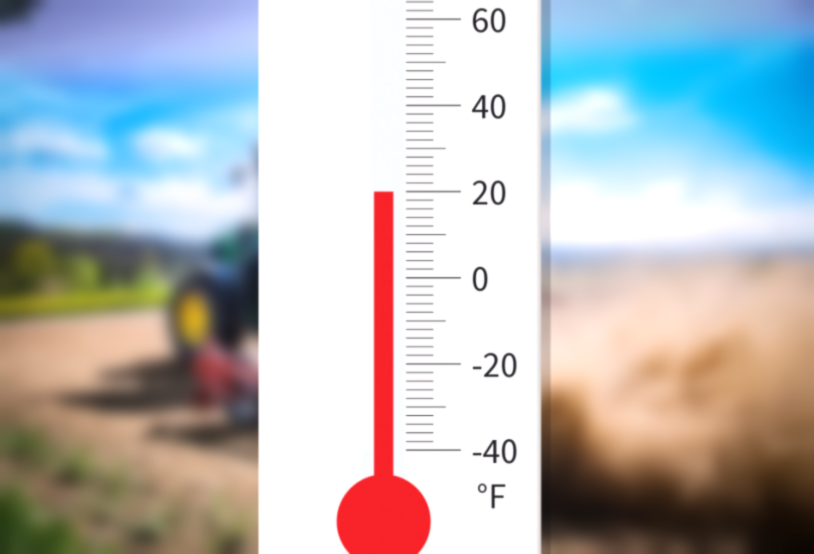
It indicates °F 20
